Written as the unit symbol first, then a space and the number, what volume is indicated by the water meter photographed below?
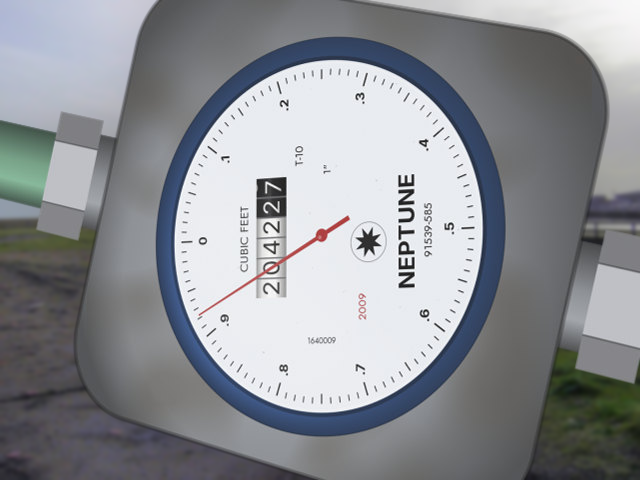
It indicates ft³ 204226.92
